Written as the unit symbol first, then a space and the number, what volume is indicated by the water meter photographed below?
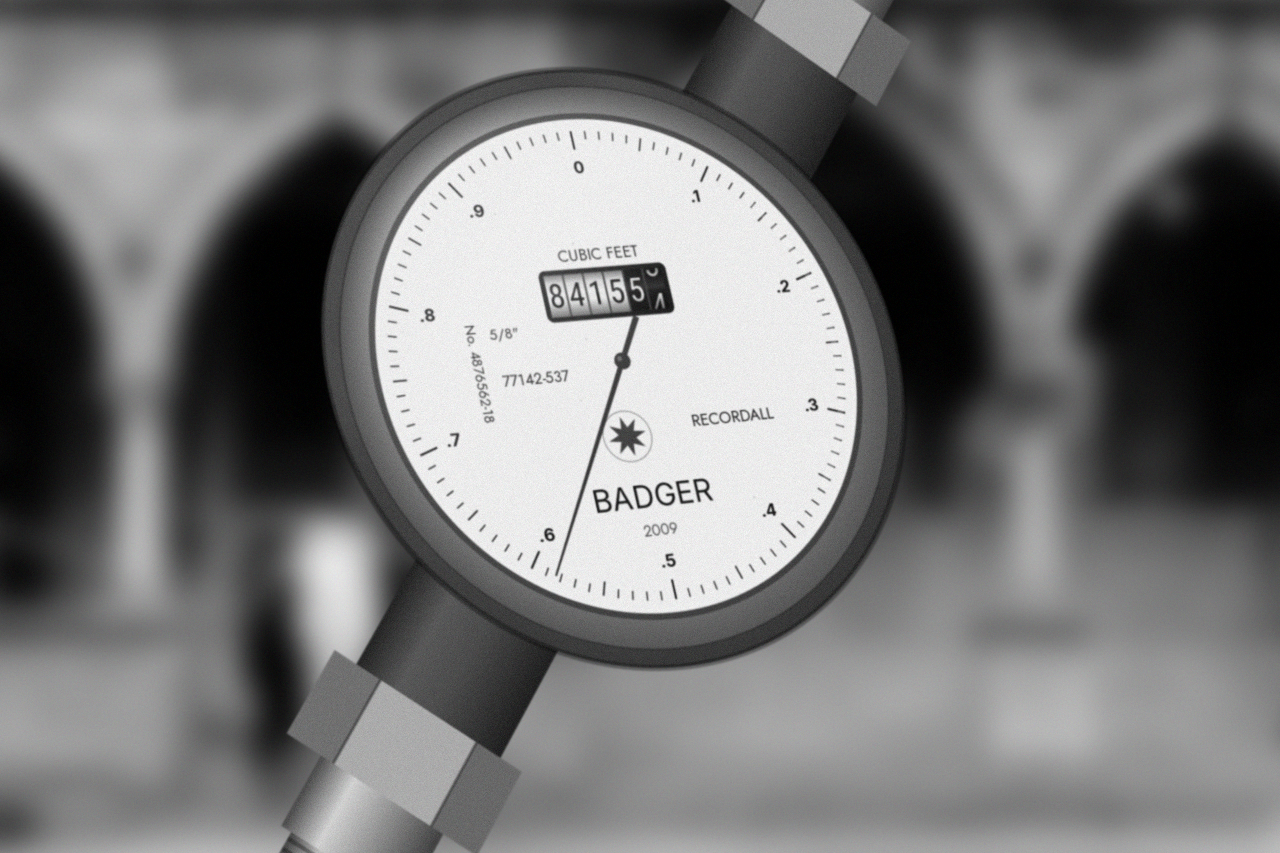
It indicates ft³ 841553.58
